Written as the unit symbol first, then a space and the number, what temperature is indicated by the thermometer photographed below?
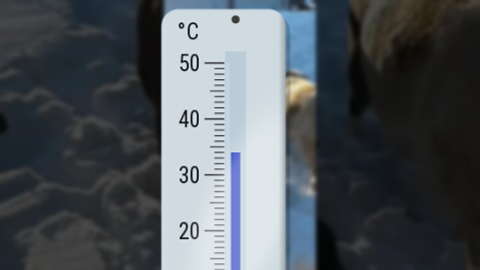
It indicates °C 34
